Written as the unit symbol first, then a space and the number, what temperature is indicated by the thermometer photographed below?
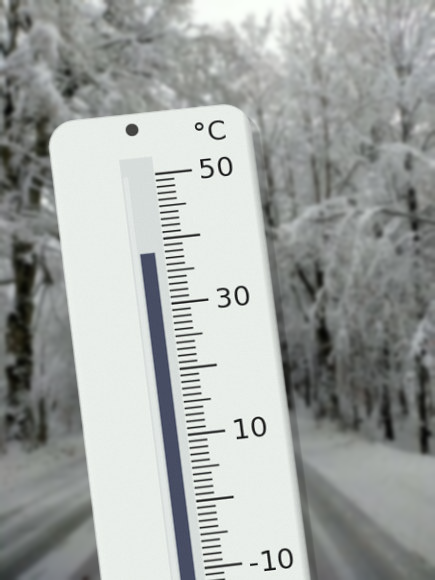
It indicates °C 38
